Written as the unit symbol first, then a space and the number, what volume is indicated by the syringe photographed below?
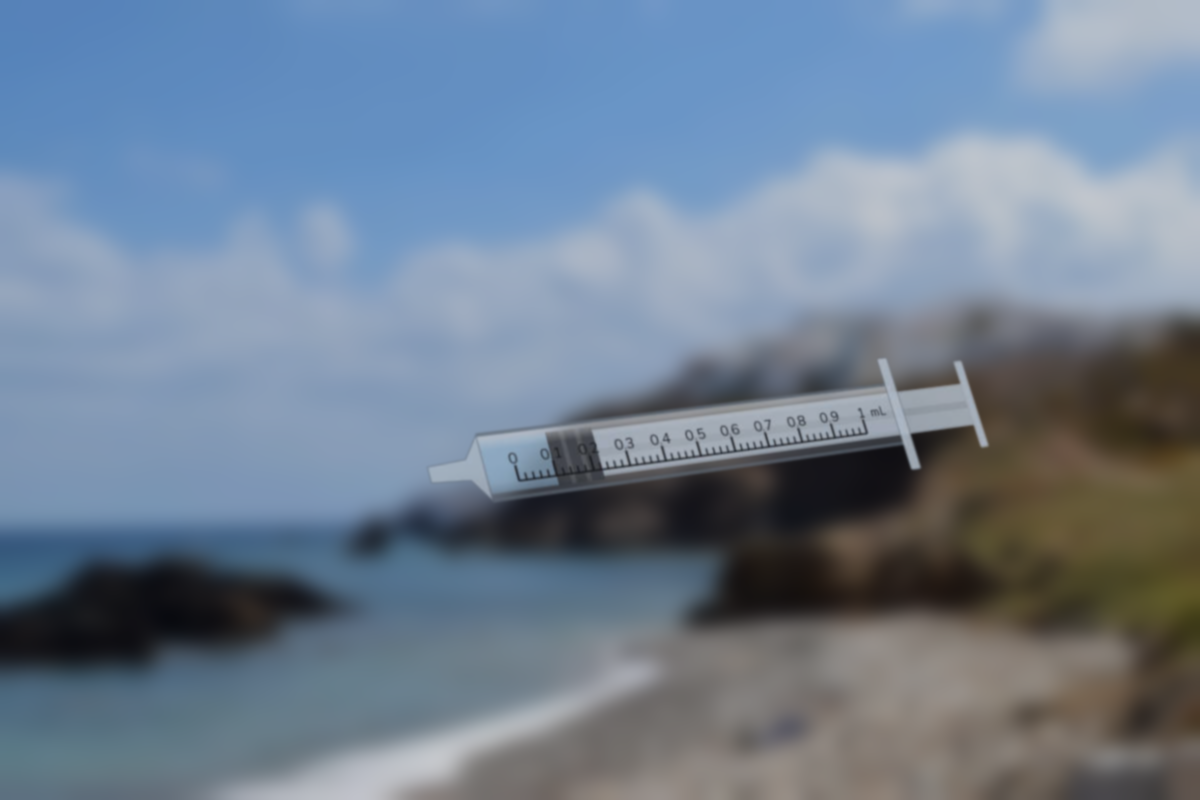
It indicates mL 0.1
